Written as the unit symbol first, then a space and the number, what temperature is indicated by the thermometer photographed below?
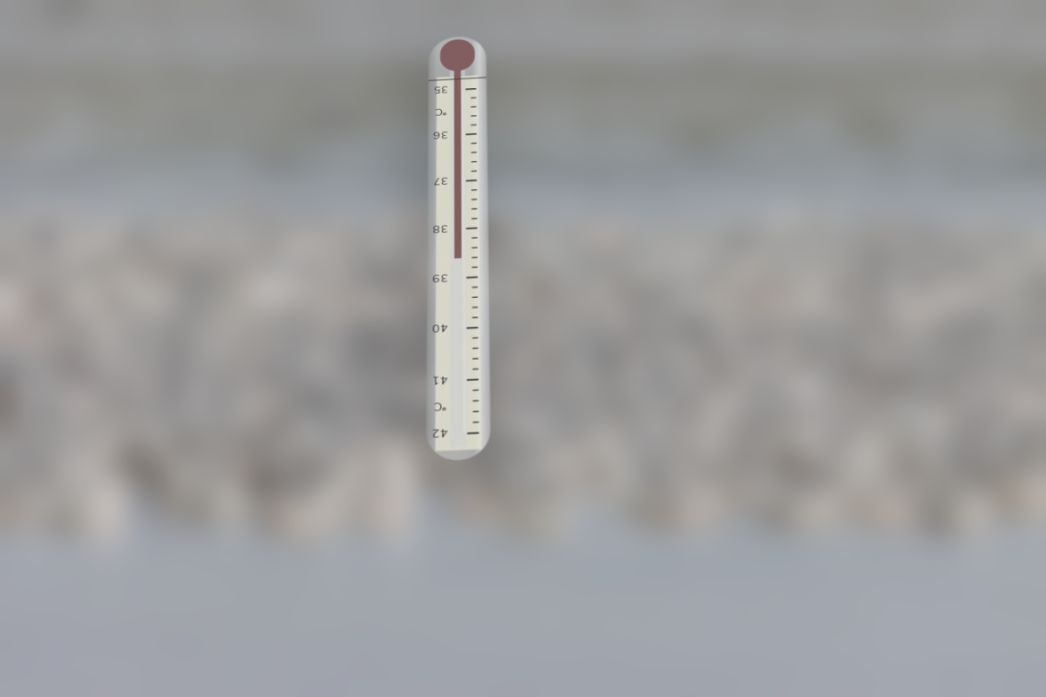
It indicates °C 38.6
